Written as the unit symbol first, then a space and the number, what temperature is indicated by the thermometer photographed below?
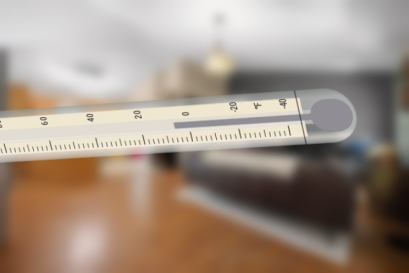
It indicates °F 6
